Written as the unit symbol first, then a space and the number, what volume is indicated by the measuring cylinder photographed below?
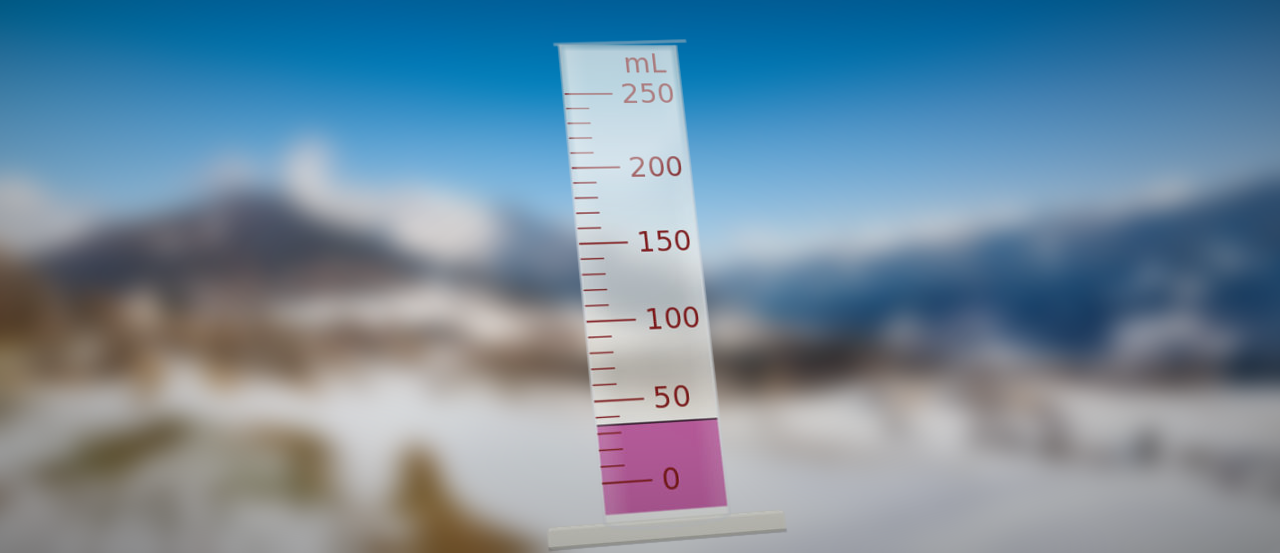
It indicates mL 35
